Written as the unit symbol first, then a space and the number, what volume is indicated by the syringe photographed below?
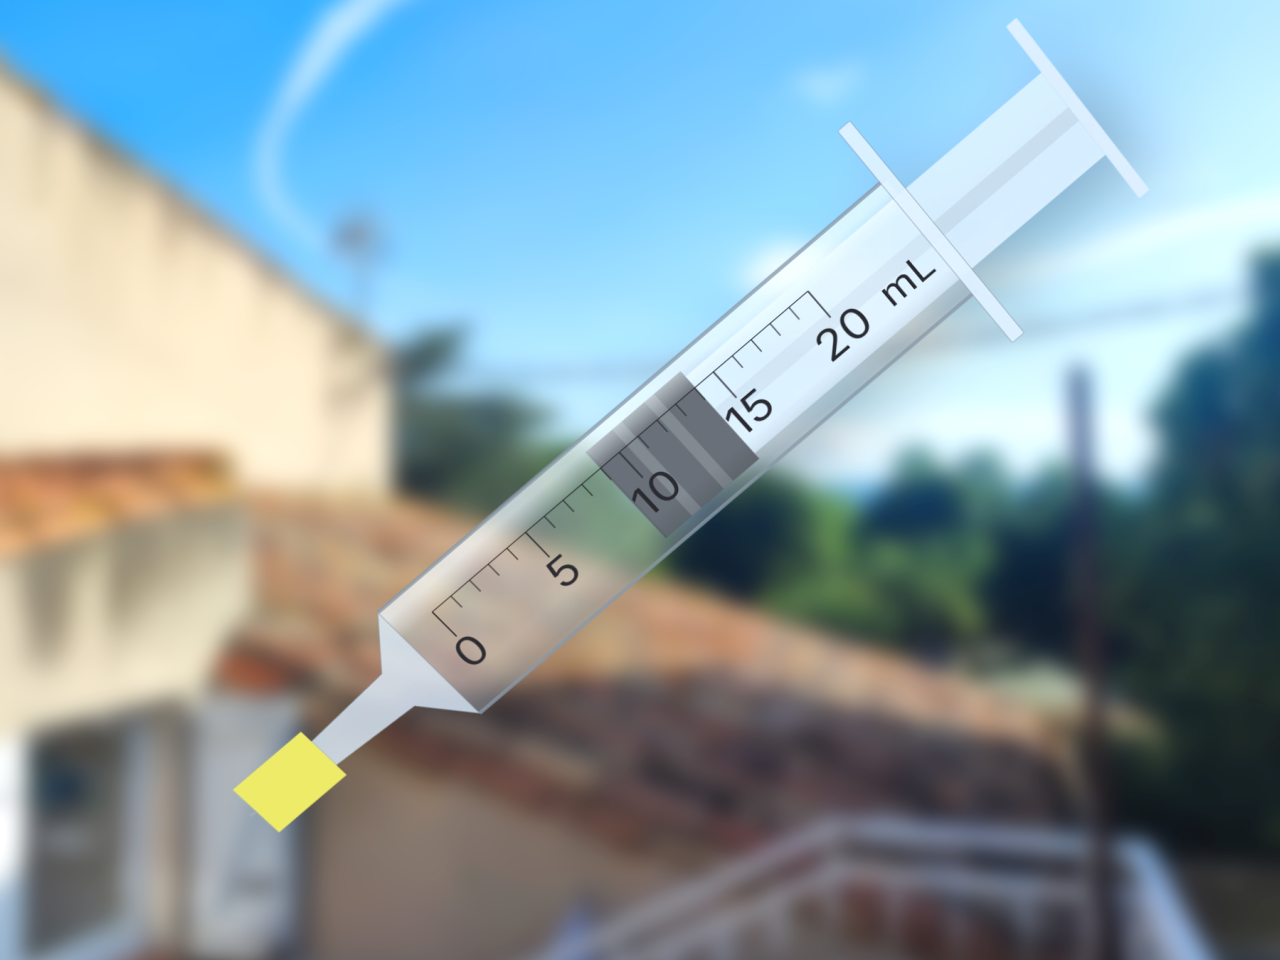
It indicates mL 9
